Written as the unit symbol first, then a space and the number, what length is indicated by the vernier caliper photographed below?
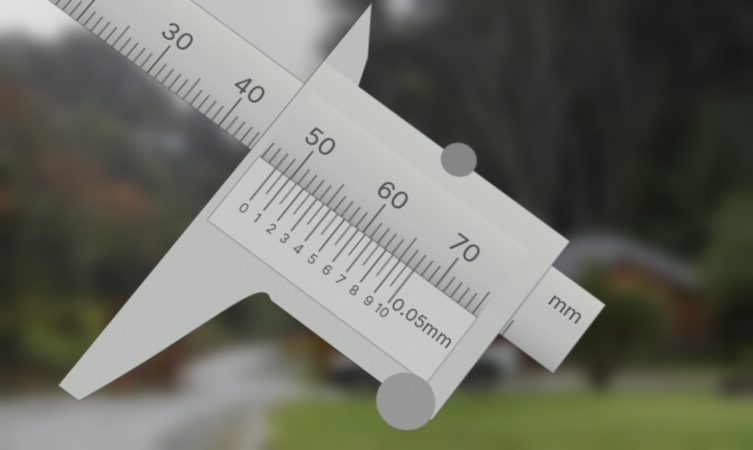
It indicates mm 48.0
